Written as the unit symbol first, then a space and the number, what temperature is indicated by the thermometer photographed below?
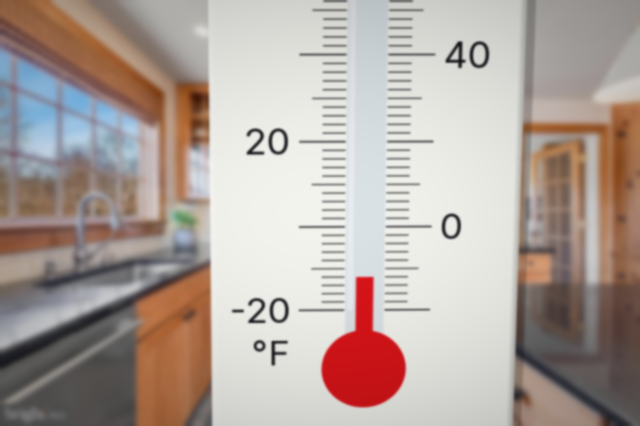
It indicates °F -12
